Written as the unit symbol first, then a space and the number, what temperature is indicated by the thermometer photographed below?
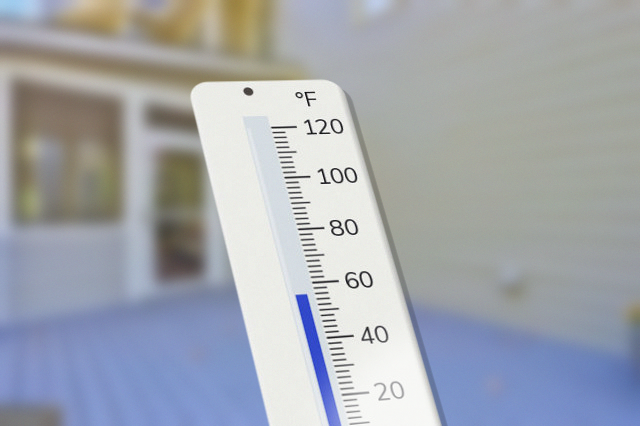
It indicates °F 56
